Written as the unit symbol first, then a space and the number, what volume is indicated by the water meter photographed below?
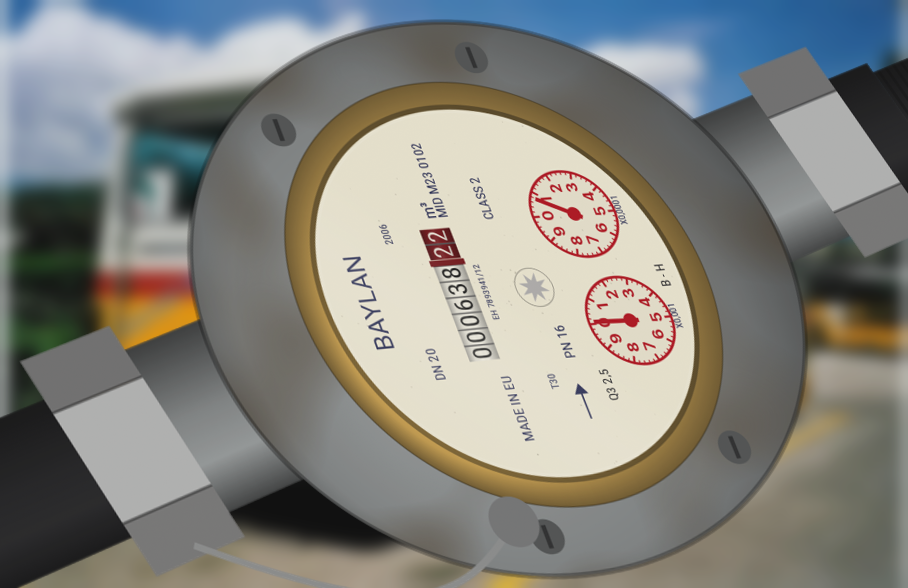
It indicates m³ 638.2200
